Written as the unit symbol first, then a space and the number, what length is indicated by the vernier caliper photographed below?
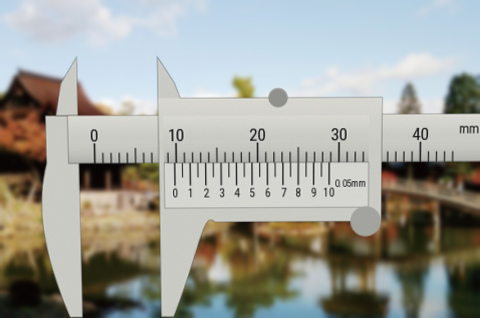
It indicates mm 9.8
